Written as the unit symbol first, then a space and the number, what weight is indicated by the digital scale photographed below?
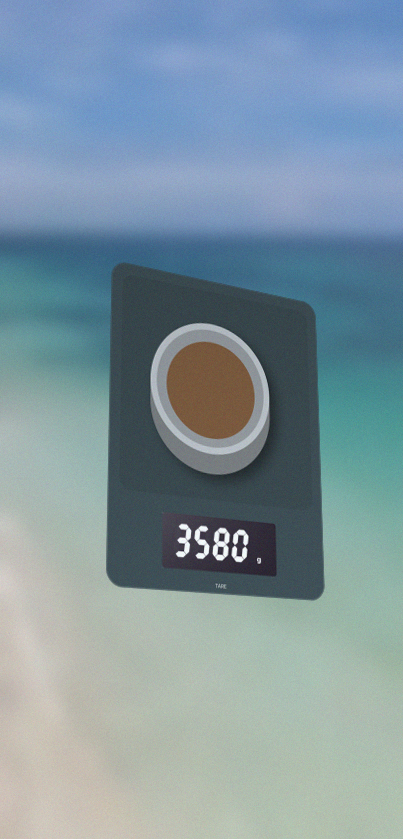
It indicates g 3580
